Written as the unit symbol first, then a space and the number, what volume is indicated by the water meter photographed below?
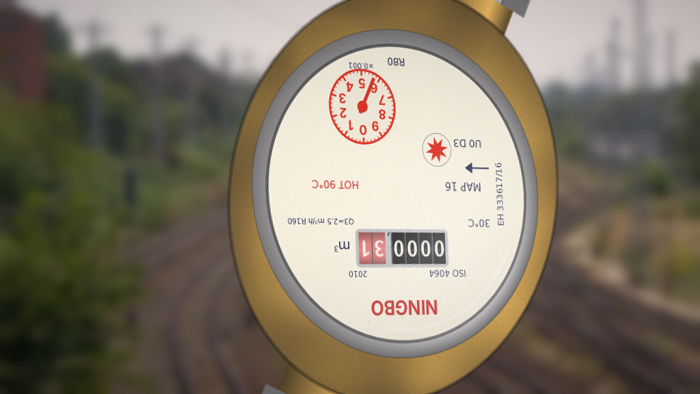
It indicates m³ 0.315
